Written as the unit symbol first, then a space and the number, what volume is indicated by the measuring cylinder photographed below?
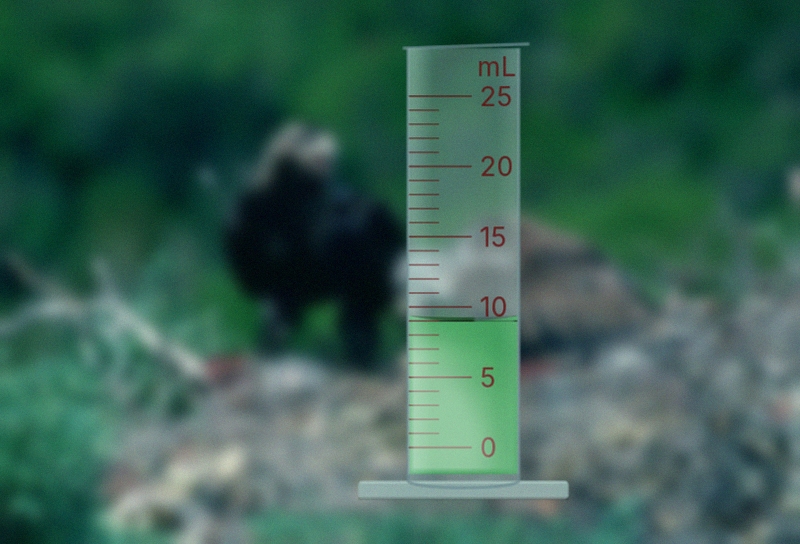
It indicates mL 9
